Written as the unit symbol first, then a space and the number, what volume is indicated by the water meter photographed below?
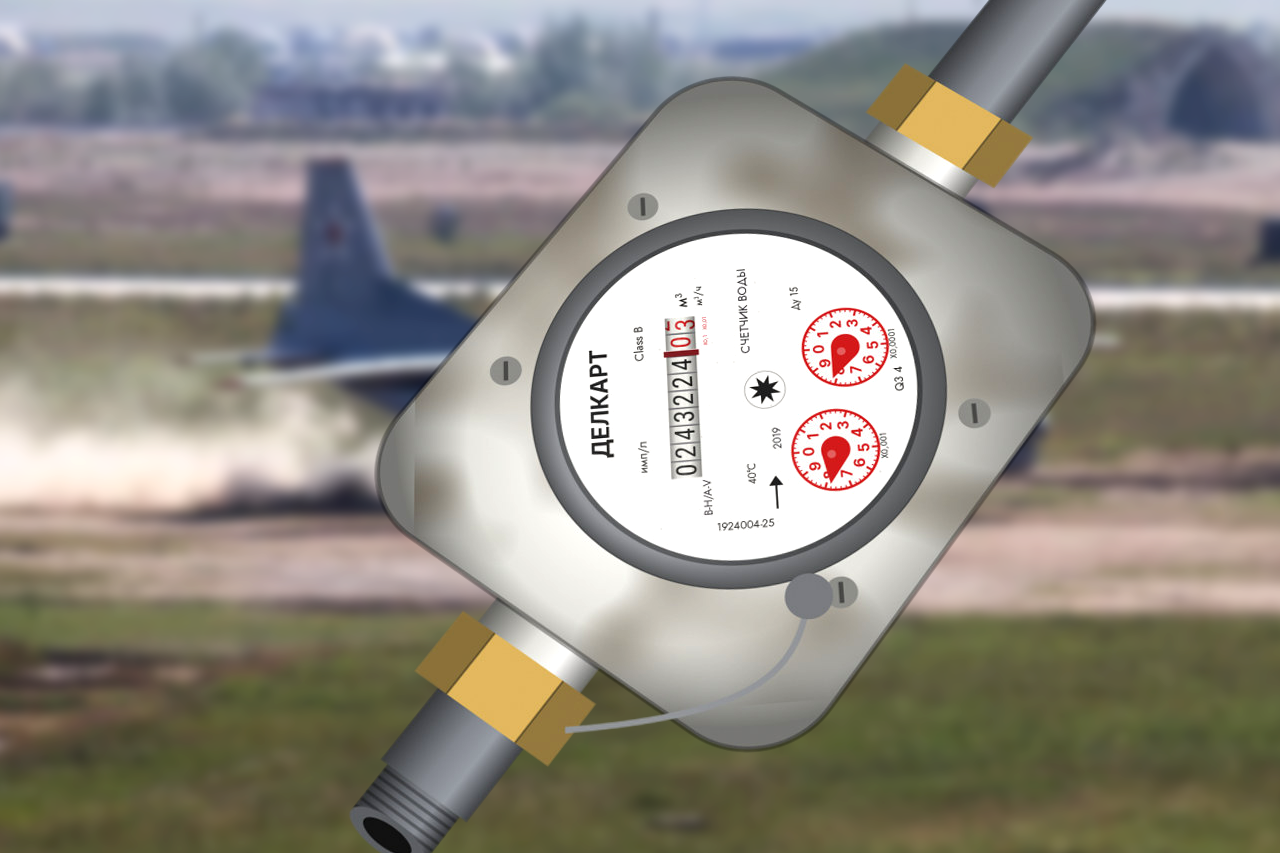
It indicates m³ 243224.0278
